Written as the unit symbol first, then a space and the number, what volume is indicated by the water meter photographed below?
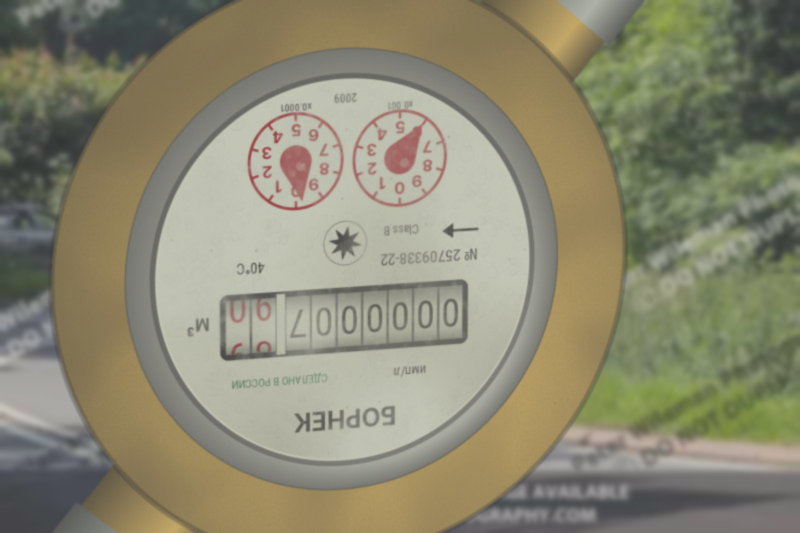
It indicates m³ 7.8959
